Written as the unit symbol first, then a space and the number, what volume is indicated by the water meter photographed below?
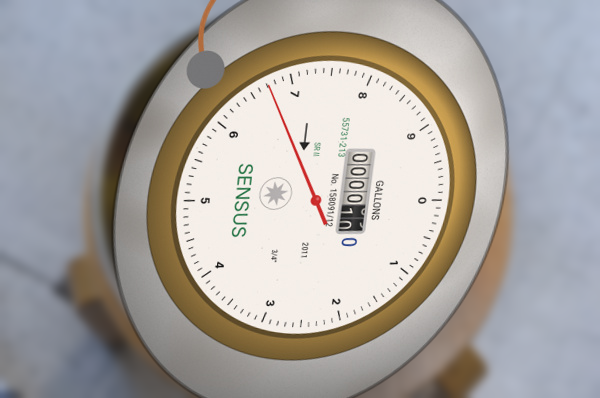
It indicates gal 96.7
